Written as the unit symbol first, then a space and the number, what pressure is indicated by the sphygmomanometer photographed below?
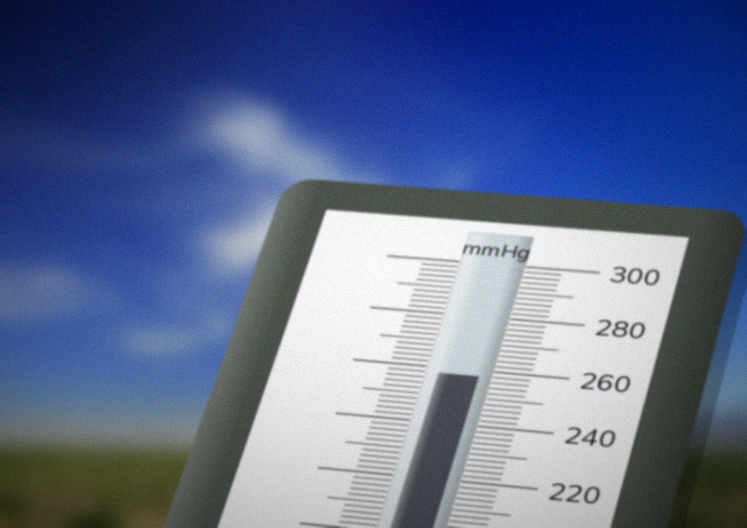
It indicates mmHg 258
